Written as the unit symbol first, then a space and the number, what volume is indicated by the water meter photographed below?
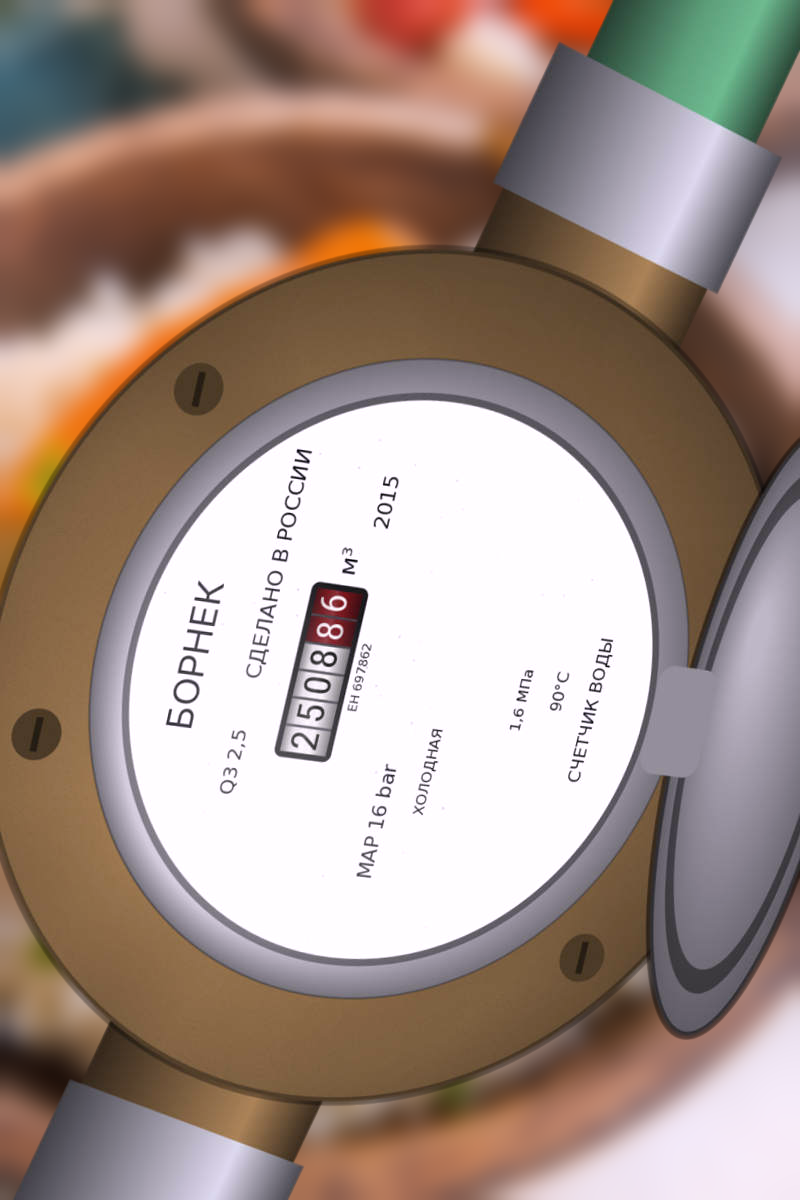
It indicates m³ 2508.86
